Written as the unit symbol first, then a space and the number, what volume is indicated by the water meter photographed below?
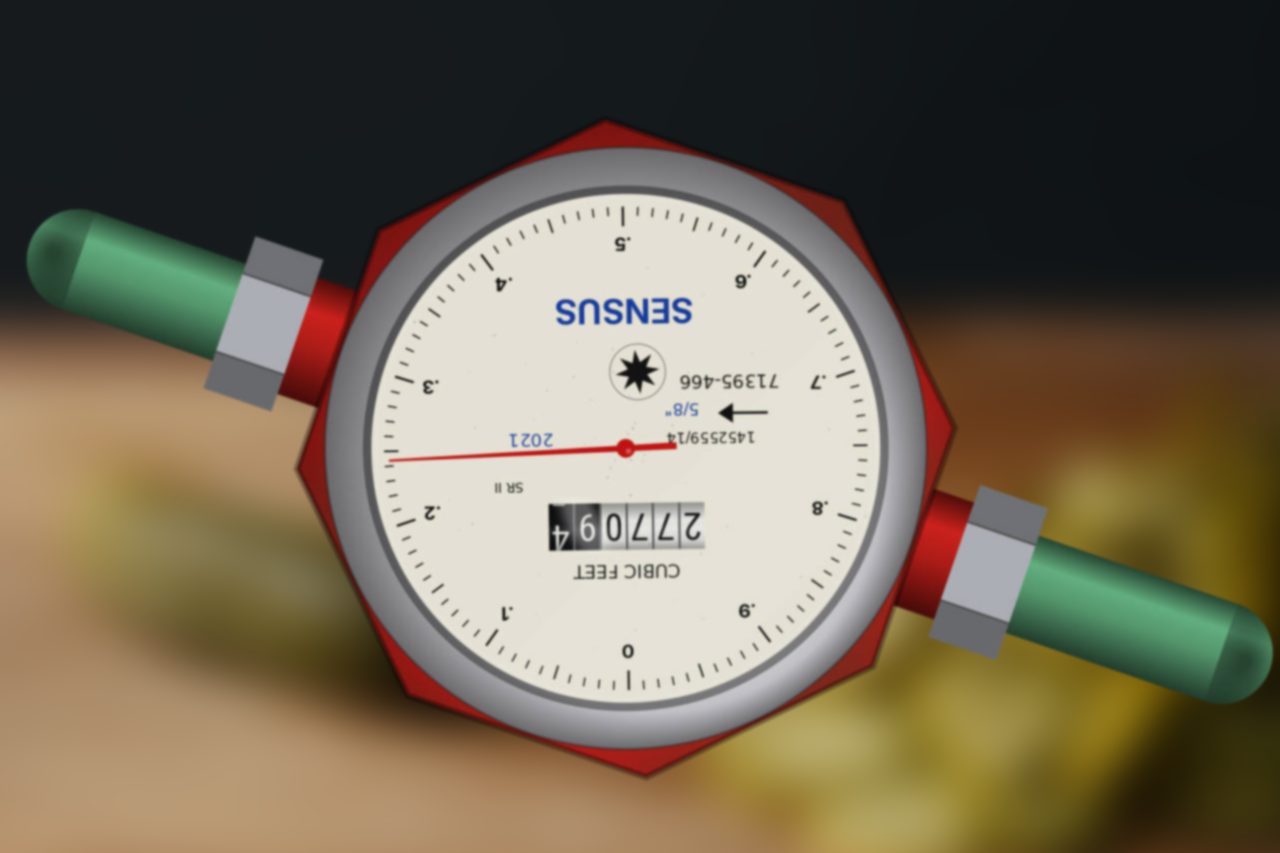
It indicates ft³ 277094.24
